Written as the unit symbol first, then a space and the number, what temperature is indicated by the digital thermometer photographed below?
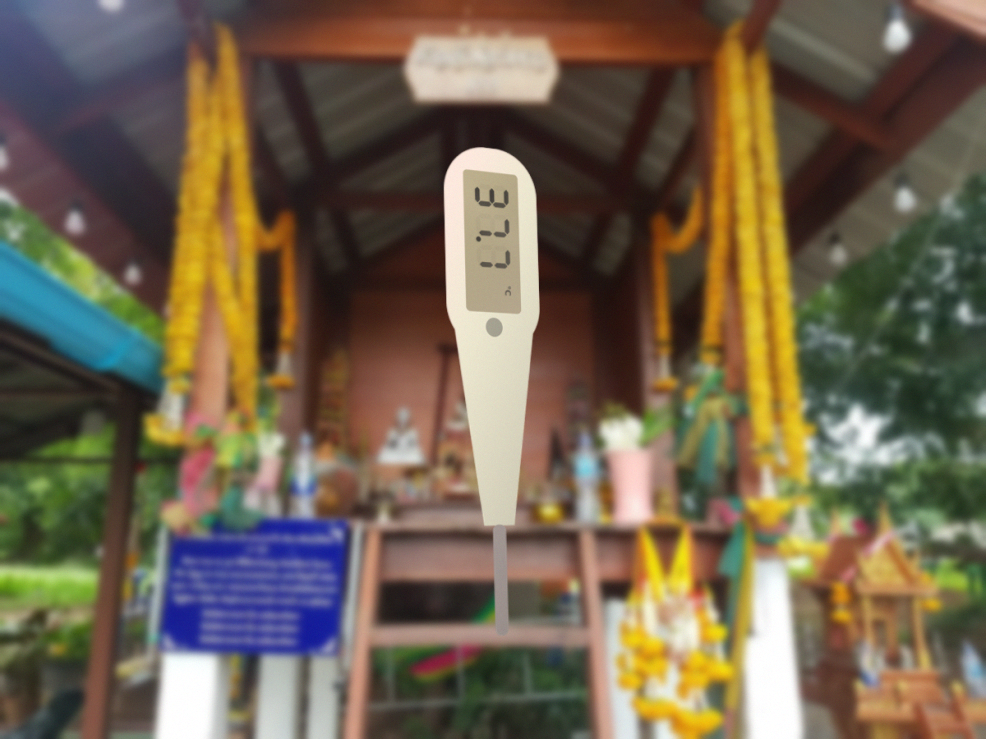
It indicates °C 37.7
